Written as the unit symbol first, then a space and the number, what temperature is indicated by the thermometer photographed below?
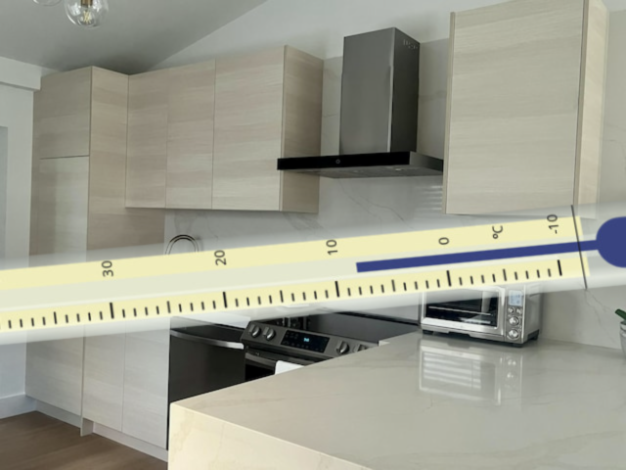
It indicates °C 8
